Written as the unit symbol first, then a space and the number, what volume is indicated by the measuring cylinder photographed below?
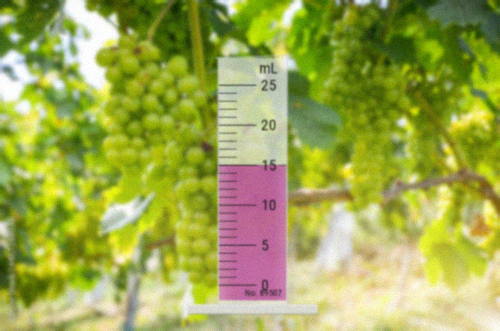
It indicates mL 15
